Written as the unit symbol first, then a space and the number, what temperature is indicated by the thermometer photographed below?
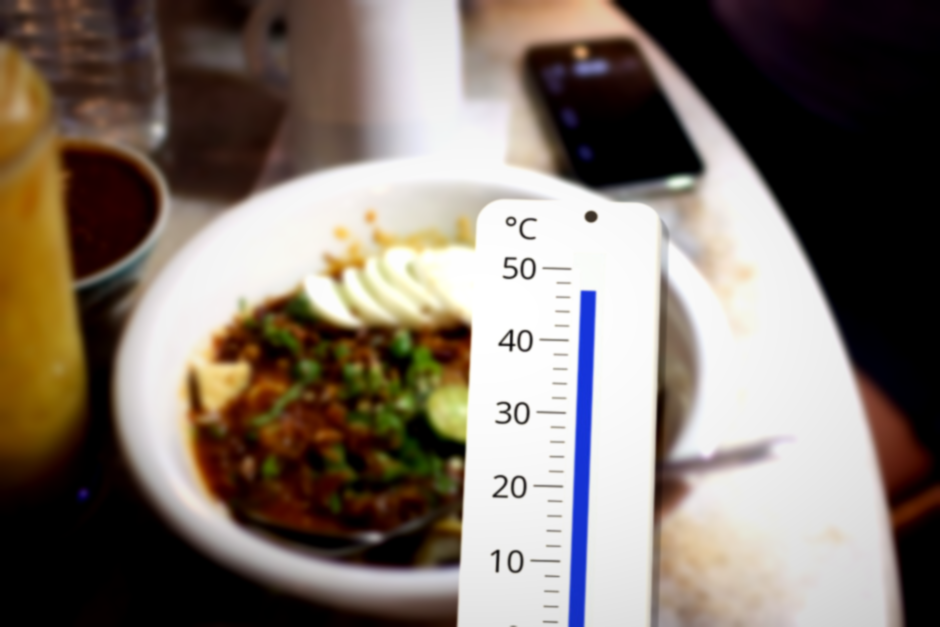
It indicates °C 47
